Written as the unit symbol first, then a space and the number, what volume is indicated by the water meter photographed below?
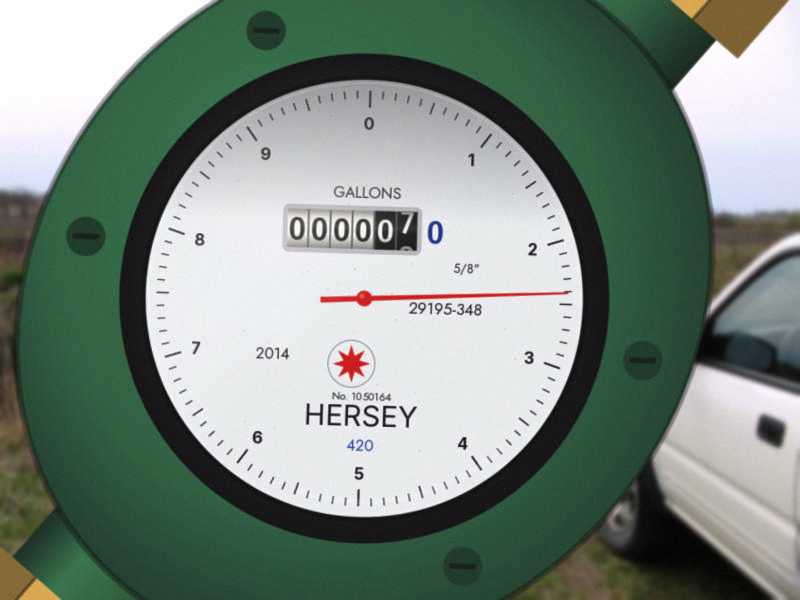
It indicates gal 72.4
